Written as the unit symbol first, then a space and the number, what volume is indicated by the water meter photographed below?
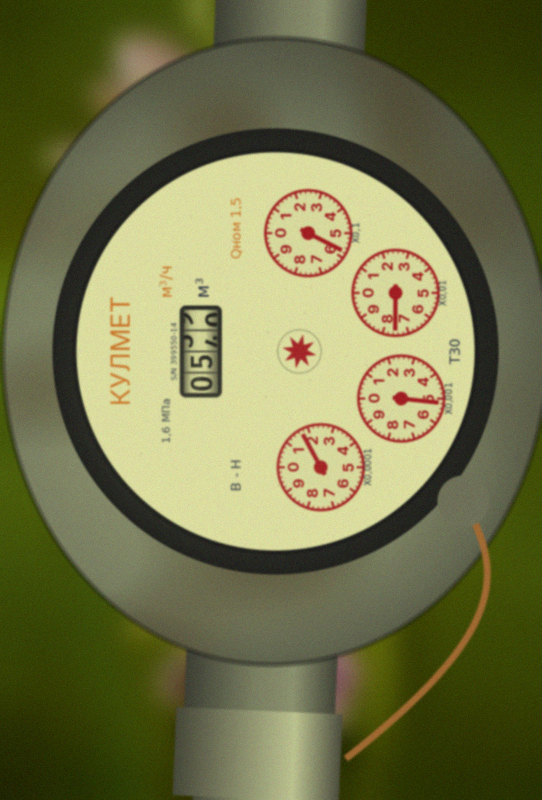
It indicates m³ 539.5751
